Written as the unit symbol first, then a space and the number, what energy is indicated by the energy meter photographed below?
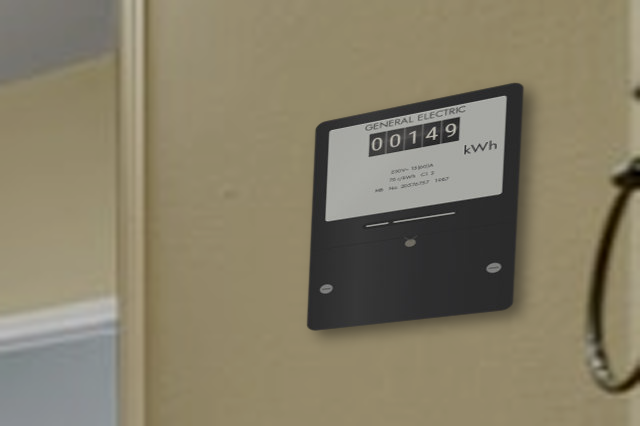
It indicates kWh 149
